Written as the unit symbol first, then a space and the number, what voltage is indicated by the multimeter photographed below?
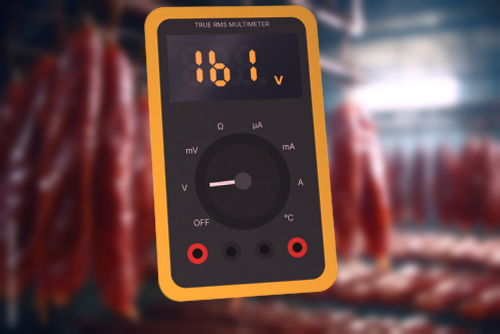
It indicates V 161
